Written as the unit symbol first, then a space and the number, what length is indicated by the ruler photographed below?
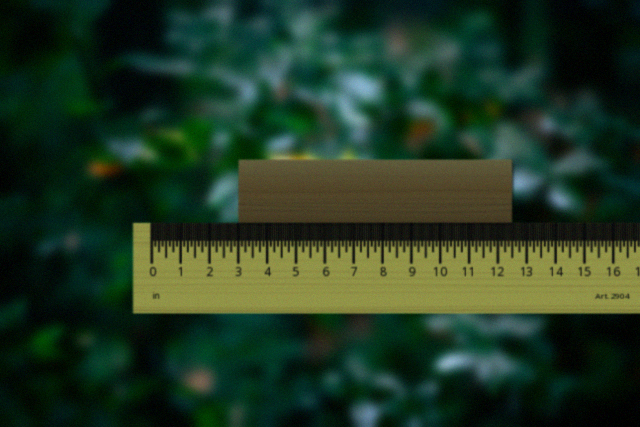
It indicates in 9.5
